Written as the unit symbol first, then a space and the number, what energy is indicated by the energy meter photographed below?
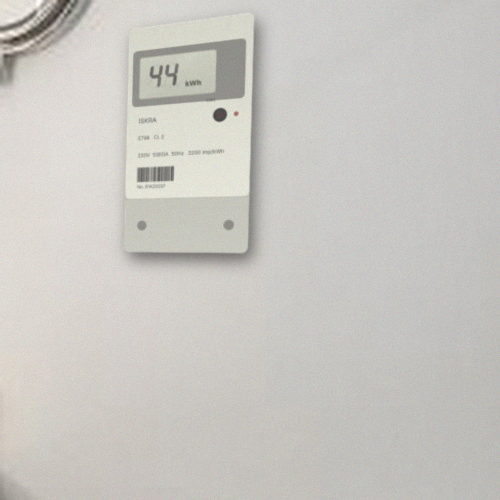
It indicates kWh 44
